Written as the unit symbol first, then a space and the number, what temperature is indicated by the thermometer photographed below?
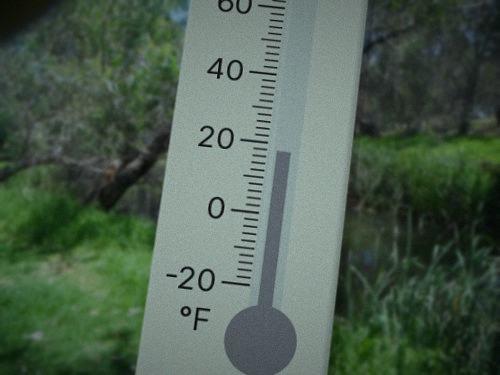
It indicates °F 18
